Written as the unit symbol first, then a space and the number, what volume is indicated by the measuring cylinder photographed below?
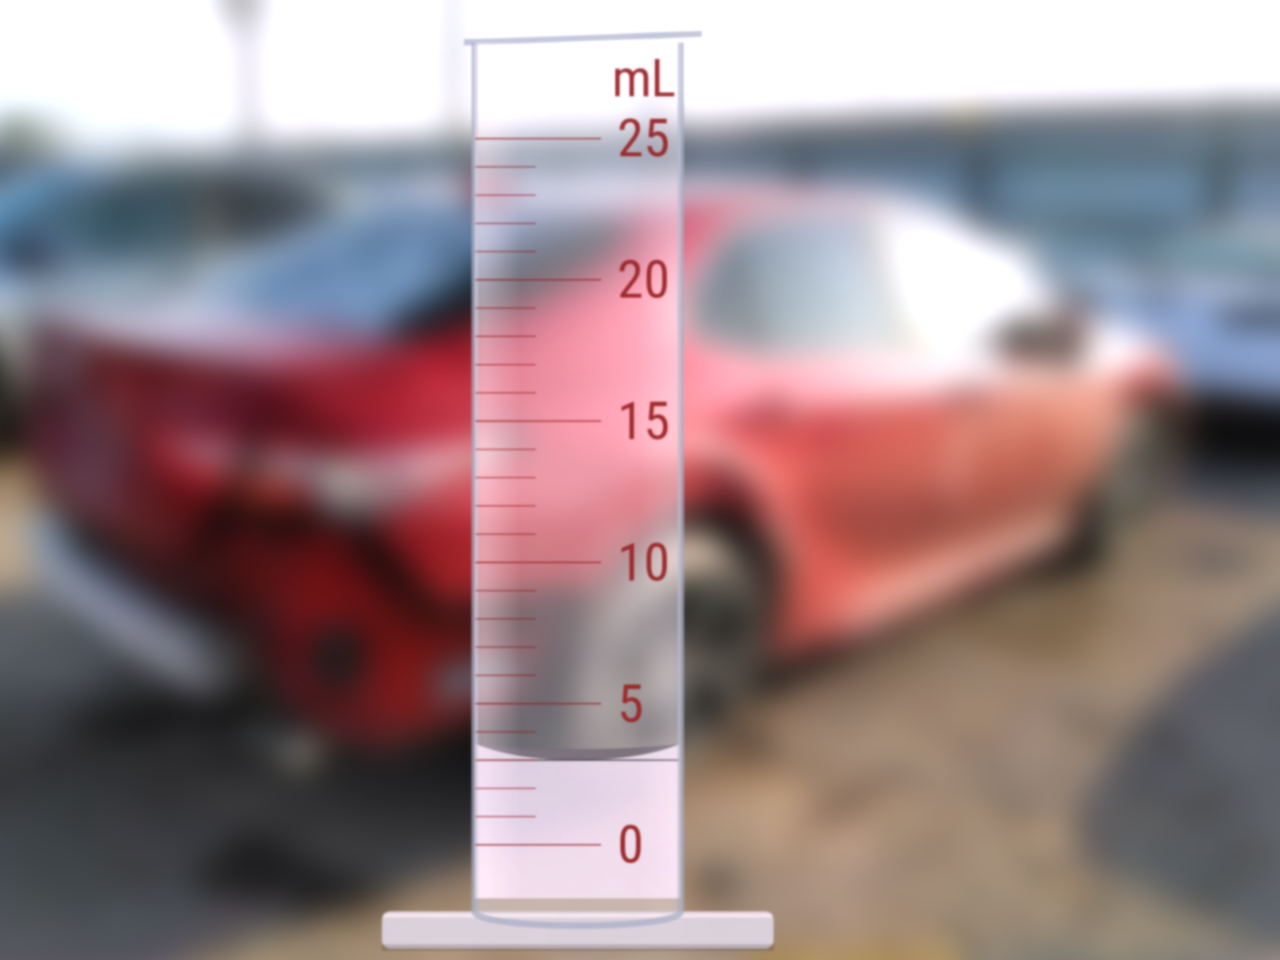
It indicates mL 3
